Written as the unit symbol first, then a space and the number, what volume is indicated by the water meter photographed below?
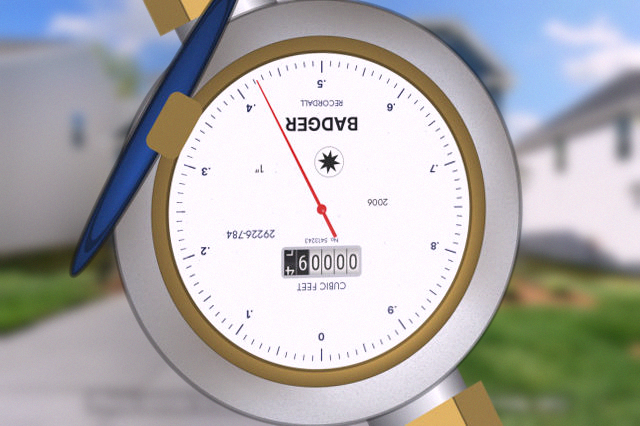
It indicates ft³ 94.42
